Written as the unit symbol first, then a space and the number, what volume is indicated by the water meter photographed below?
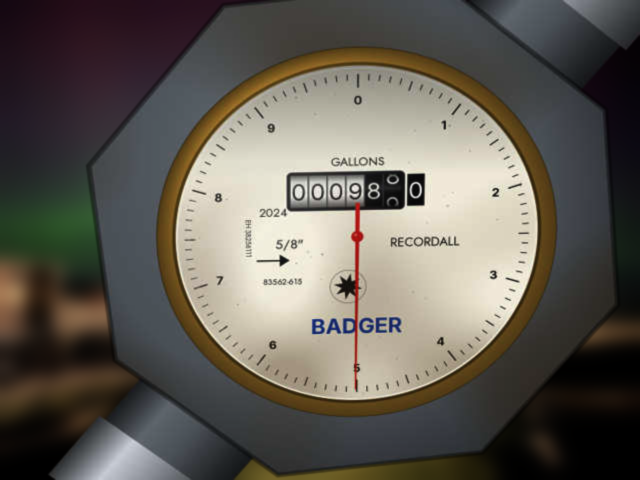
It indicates gal 9885.0
